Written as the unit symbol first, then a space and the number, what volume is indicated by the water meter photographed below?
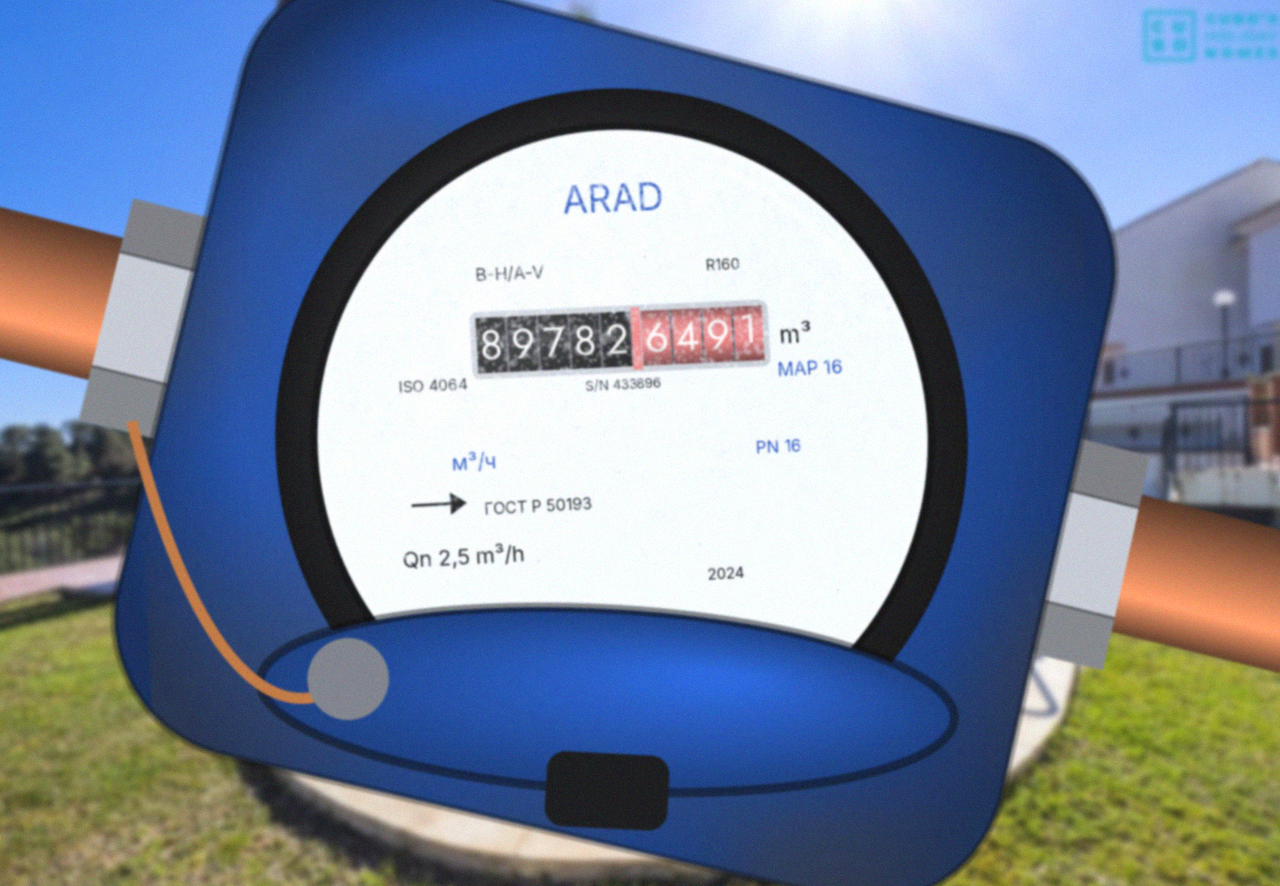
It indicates m³ 89782.6491
